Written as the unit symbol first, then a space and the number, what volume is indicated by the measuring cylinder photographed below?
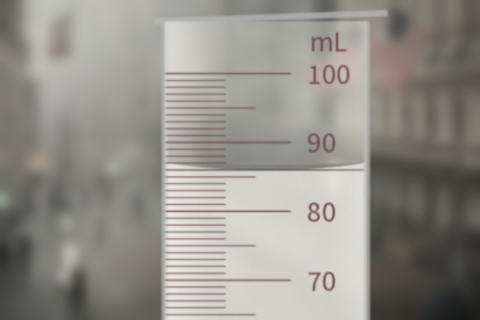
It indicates mL 86
